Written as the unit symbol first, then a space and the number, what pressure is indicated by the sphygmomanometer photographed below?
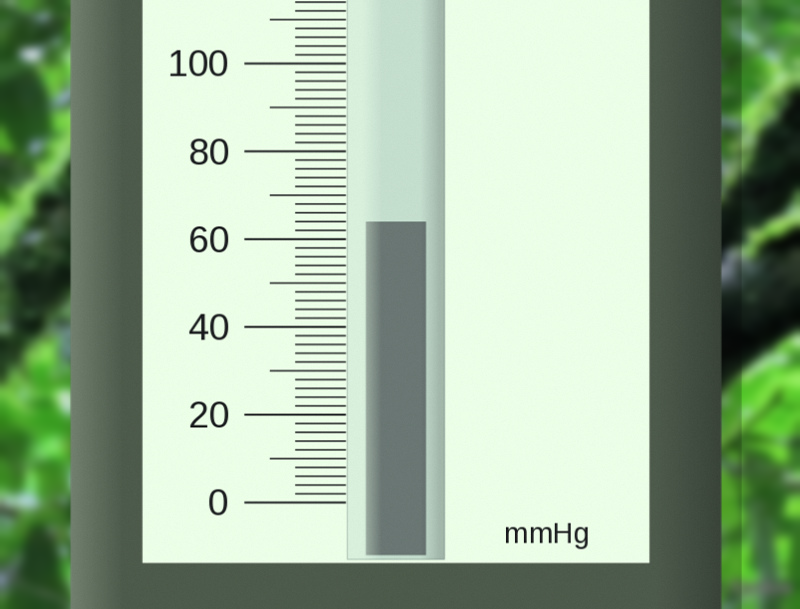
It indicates mmHg 64
